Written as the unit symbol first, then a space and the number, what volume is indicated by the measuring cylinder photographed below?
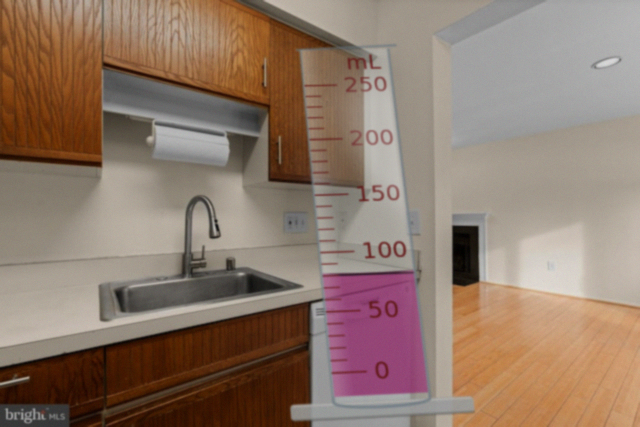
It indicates mL 80
